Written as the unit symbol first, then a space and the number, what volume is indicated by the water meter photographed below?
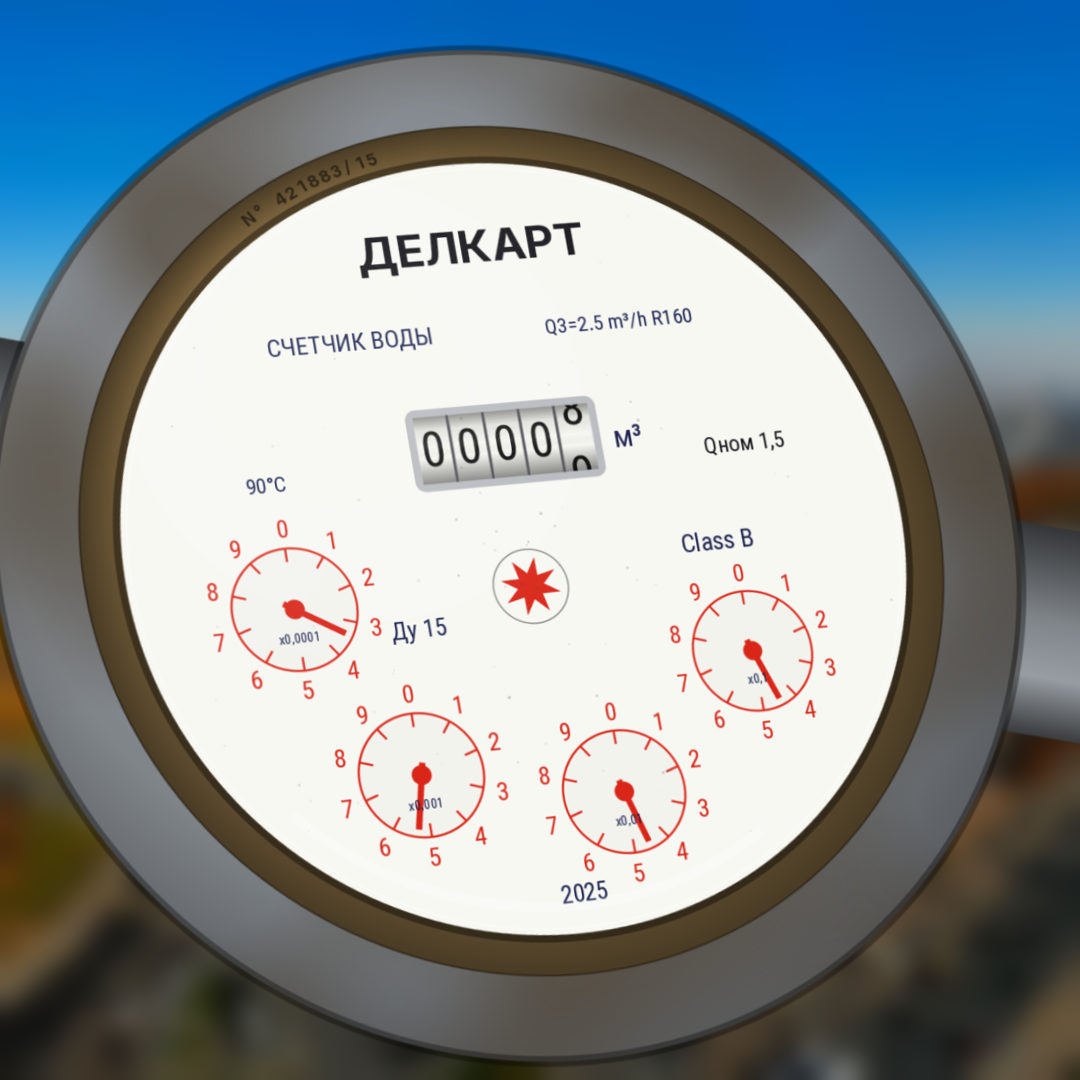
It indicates m³ 8.4453
